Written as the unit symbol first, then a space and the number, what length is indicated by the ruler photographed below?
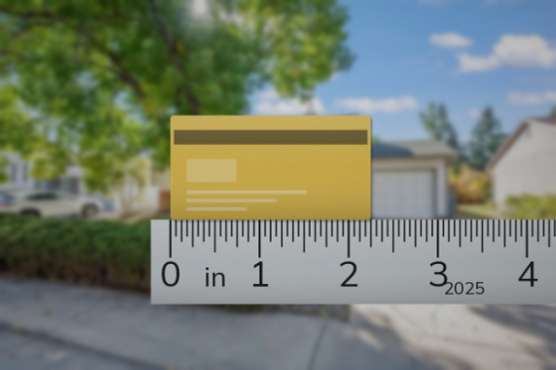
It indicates in 2.25
